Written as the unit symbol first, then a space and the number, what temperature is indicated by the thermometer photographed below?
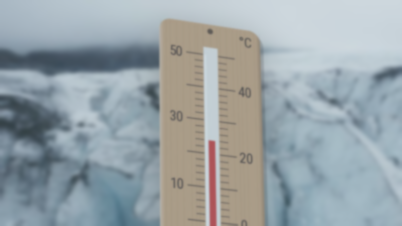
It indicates °C 24
